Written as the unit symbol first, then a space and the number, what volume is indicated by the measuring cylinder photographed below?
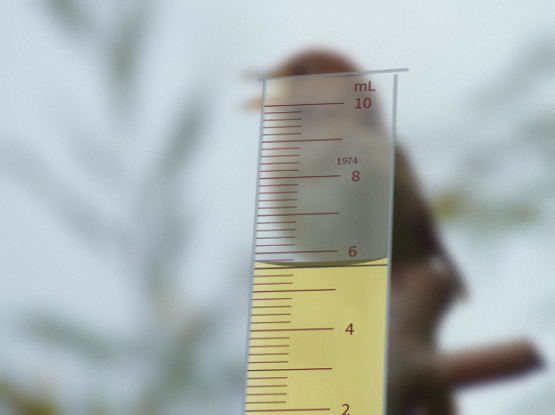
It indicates mL 5.6
